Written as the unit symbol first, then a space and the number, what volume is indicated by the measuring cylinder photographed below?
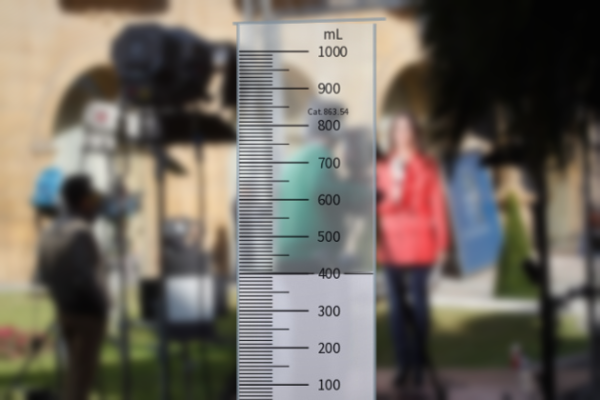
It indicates mL 400
